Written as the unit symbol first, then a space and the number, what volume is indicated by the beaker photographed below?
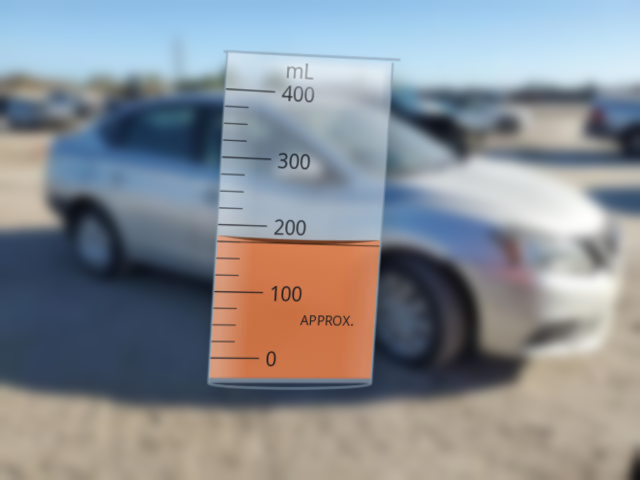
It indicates mL 175
